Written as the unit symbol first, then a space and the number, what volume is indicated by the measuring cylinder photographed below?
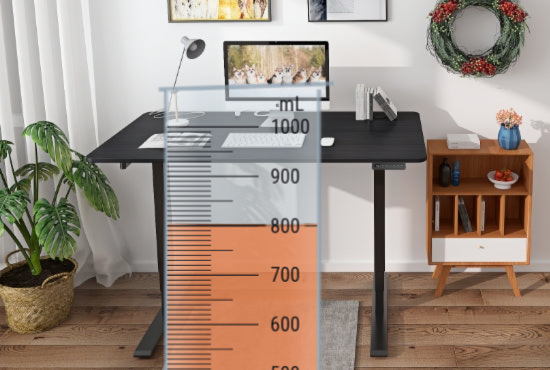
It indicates mL 800
